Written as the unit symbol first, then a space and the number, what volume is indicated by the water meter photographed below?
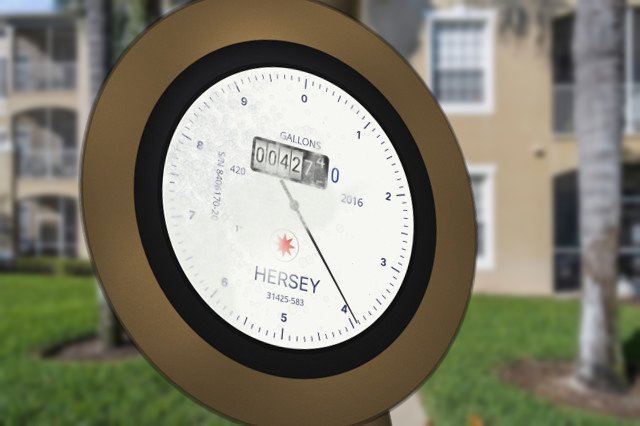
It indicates gal 42743.9
